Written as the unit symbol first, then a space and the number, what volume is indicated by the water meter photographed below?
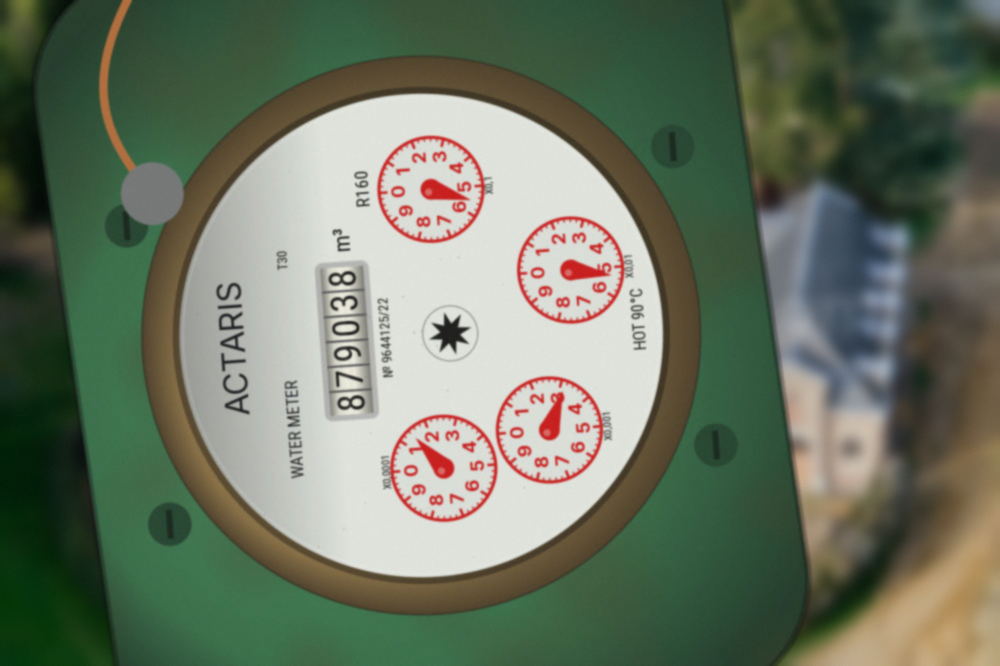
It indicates m³ 879038.5531
